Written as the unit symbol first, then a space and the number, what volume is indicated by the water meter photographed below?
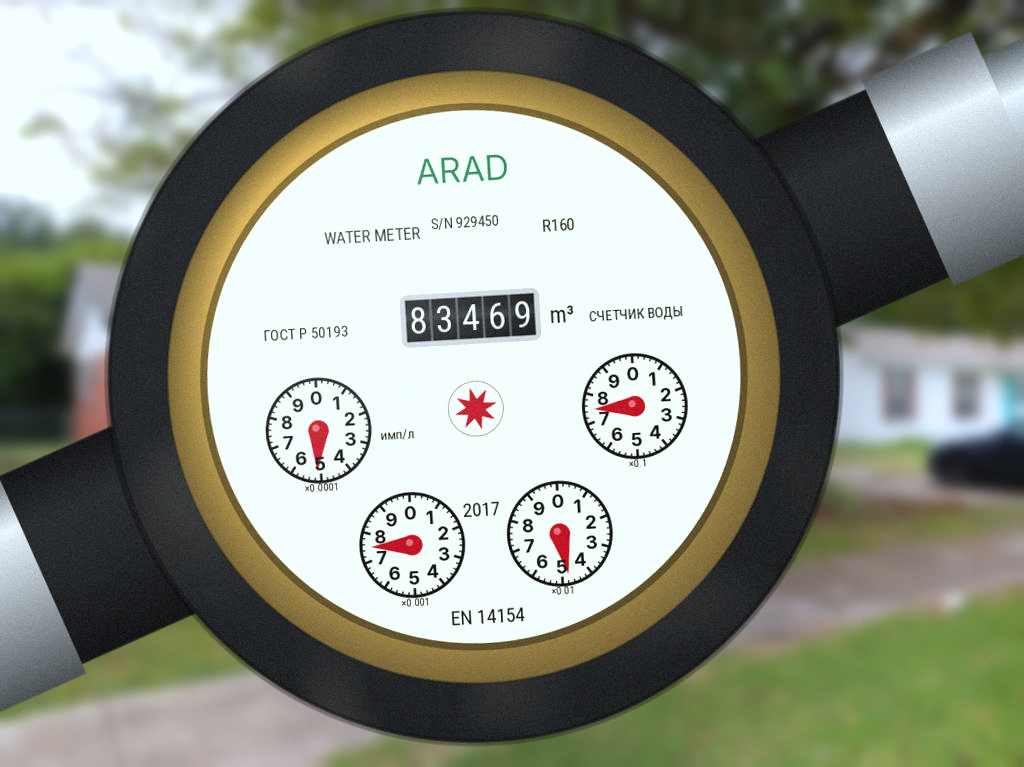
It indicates m³ 83469.7475
